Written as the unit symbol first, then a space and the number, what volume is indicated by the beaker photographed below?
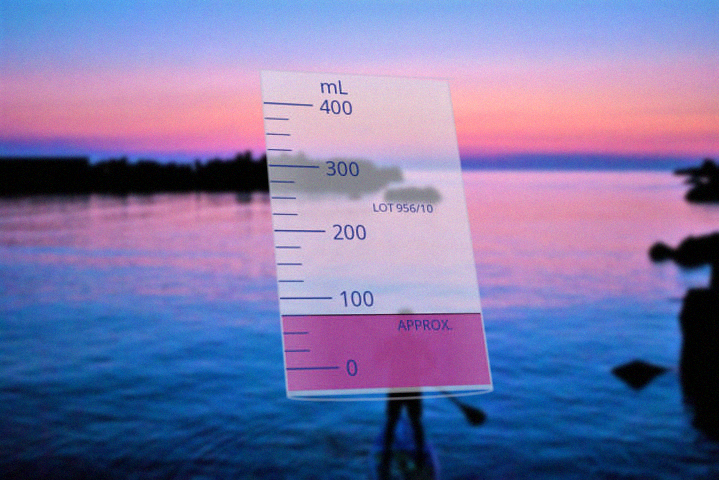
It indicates mL 75
